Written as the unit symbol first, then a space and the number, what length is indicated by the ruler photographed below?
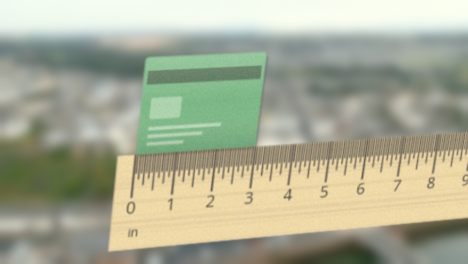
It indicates in 3
